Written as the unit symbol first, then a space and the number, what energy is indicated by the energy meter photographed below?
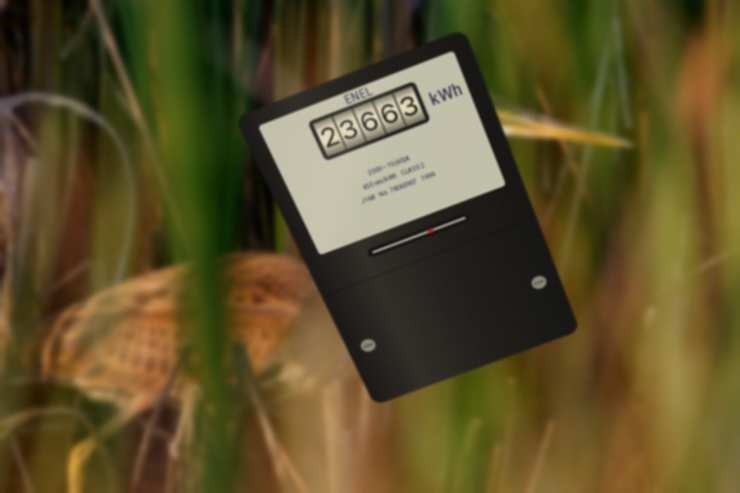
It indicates kWh 23663
